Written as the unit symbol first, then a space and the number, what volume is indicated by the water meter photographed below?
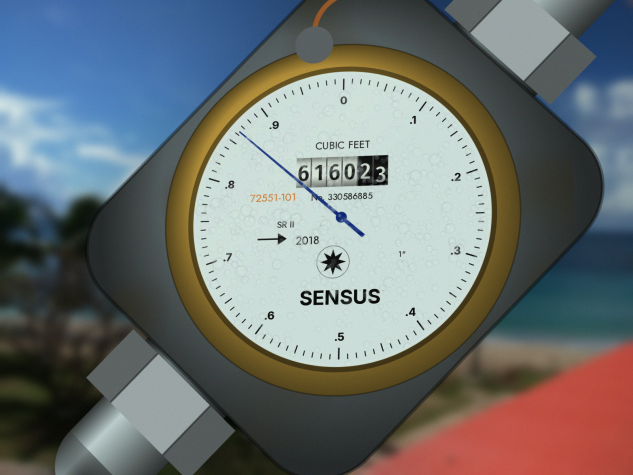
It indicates ft³ 616022.86
